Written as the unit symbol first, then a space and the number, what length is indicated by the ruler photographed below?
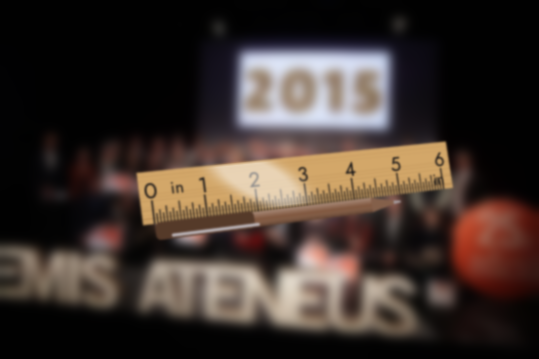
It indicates in 5
